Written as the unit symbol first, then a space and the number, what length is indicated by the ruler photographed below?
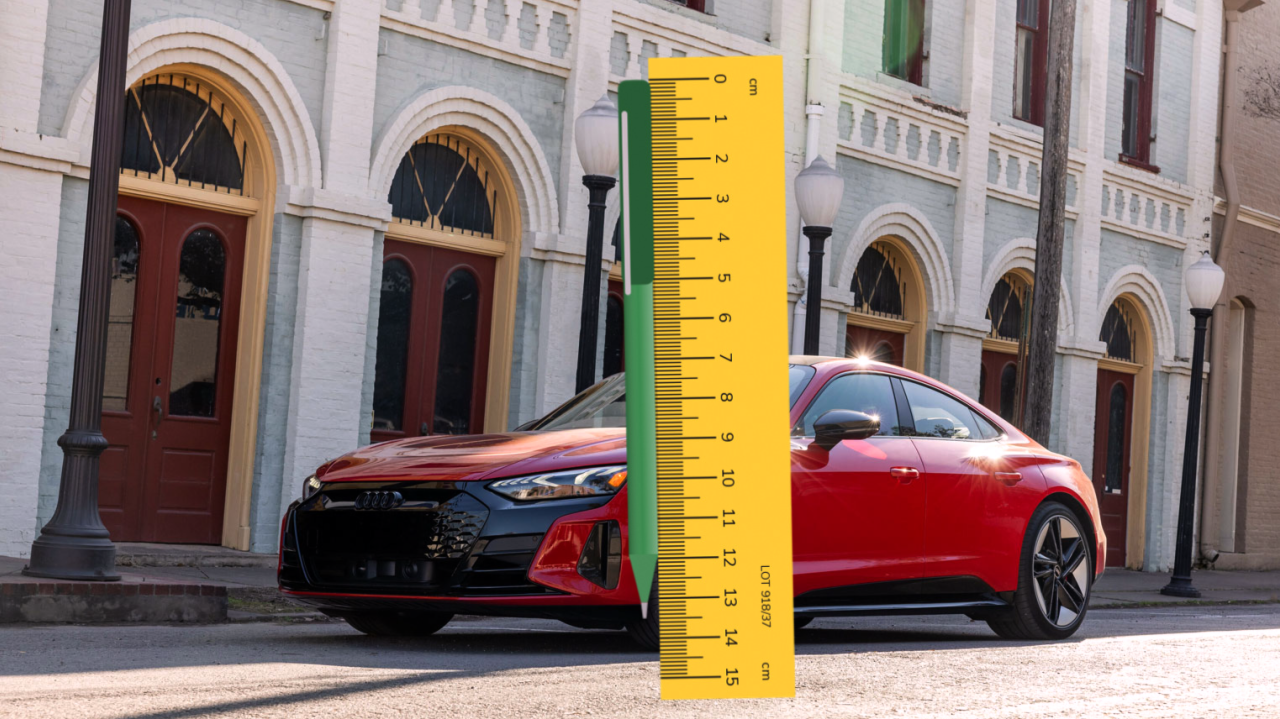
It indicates cm 13.5
